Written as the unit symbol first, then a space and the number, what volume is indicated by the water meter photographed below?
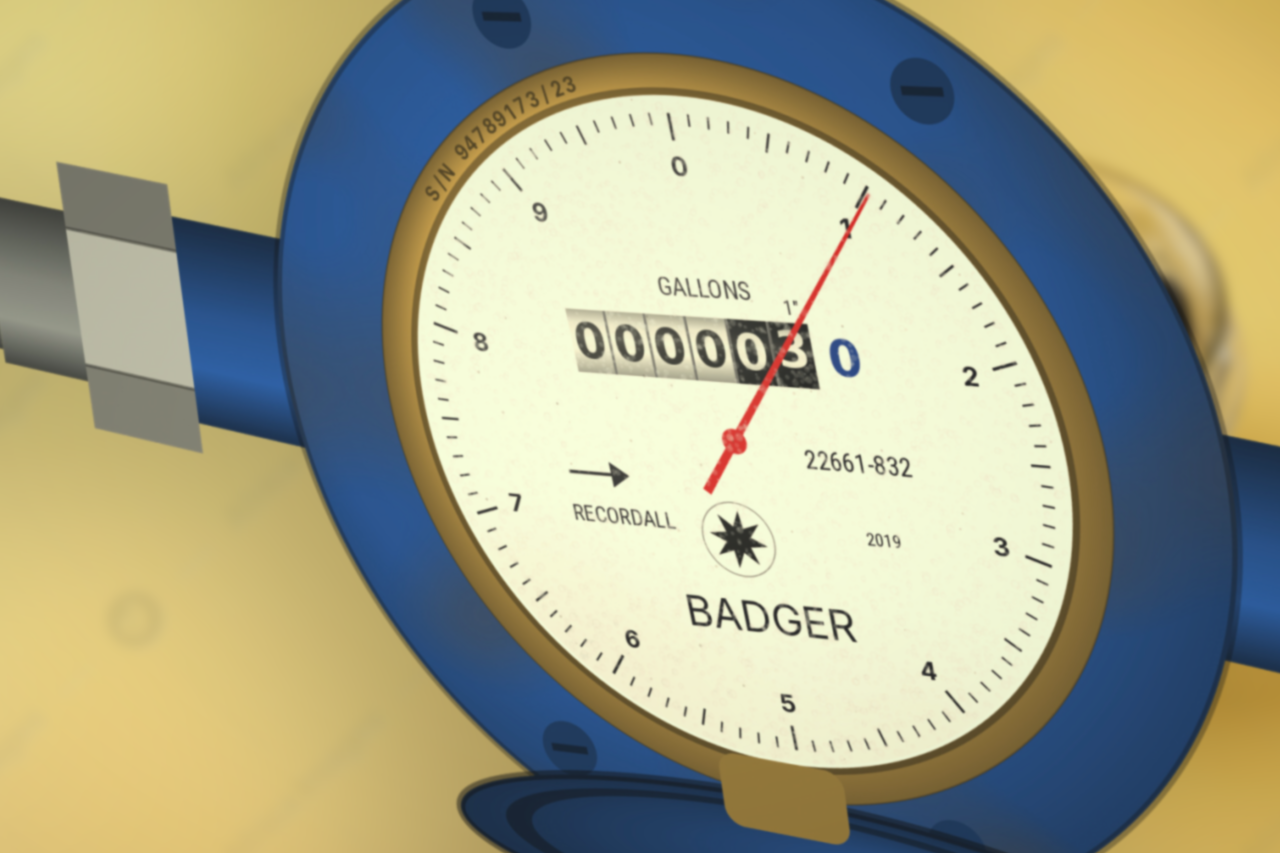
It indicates gal 31.0
